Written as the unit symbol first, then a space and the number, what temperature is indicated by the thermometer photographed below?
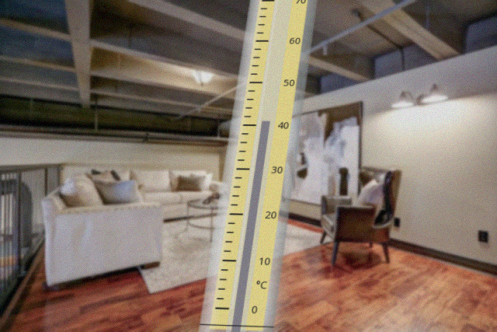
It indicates °C 41
